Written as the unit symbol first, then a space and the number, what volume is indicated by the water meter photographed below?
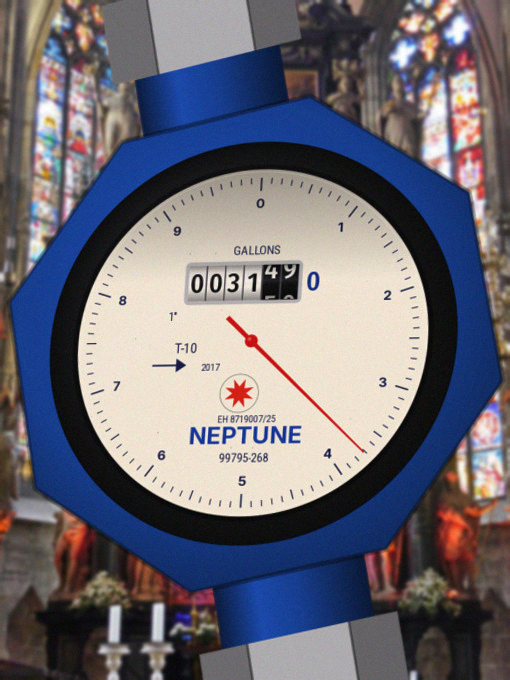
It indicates gal 31493.7
